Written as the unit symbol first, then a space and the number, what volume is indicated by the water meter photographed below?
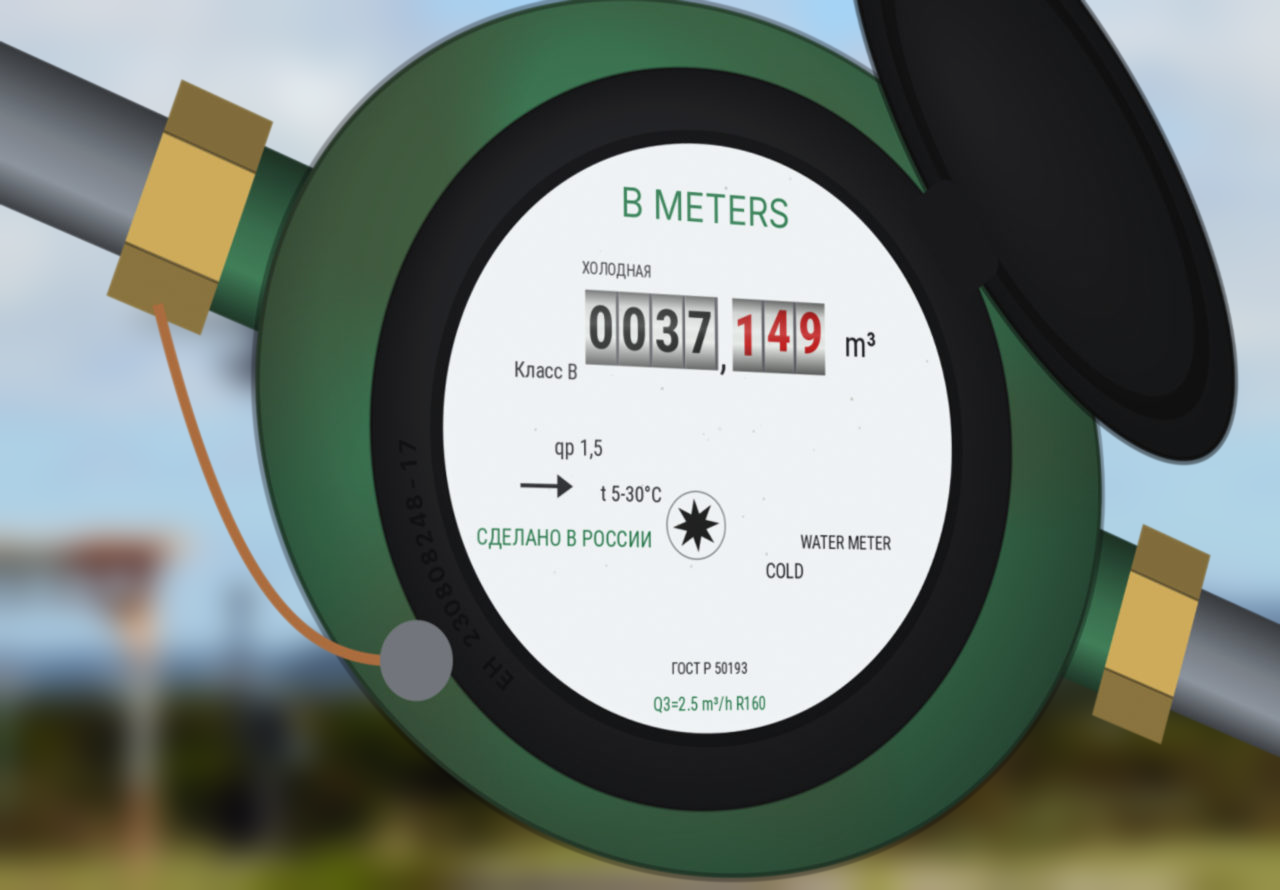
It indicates m³ 37.149
